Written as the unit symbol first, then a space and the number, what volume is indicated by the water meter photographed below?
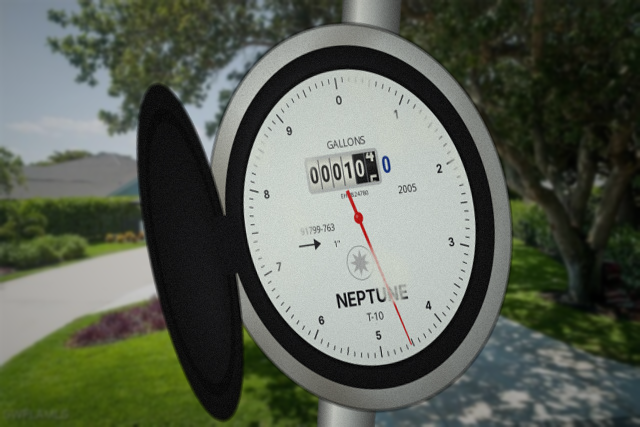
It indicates gal 1044.5
